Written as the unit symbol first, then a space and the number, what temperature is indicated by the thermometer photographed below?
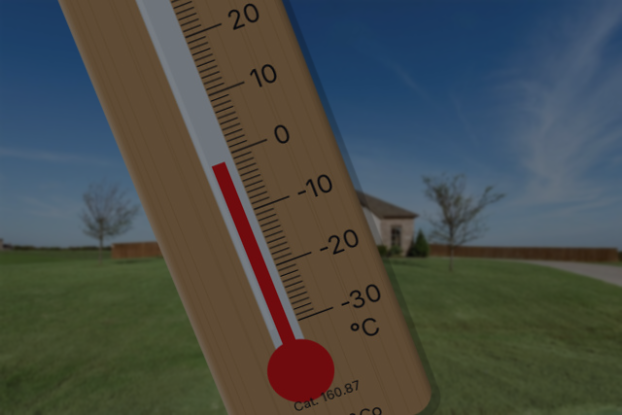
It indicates °C -1
